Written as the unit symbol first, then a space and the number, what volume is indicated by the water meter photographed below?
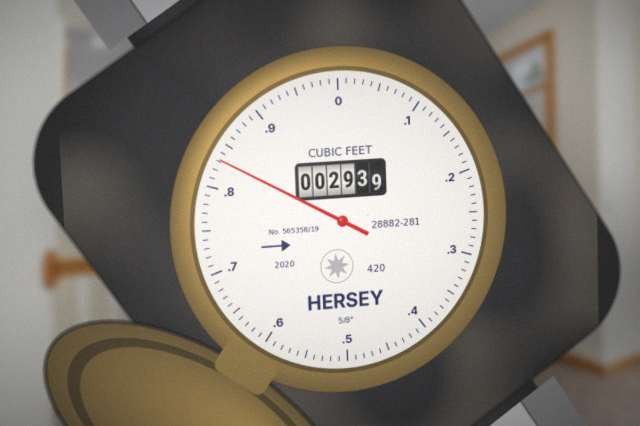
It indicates ft³ 2938.83
